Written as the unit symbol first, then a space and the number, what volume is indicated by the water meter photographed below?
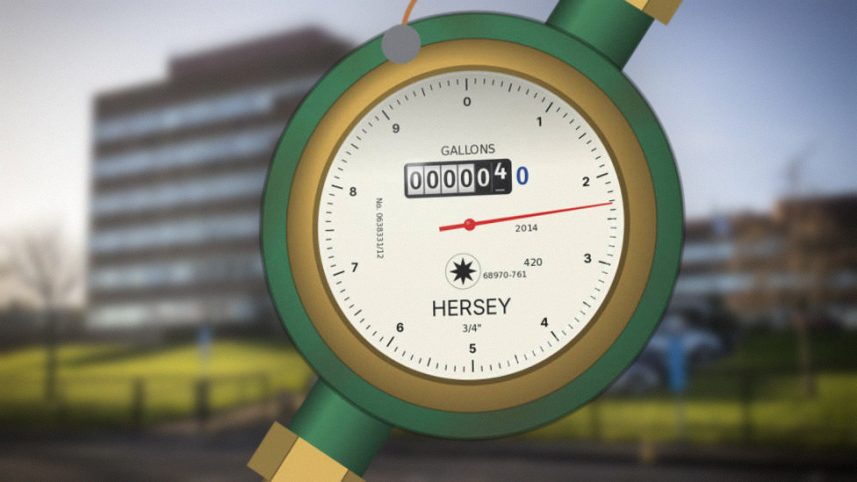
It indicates gal 42.3
